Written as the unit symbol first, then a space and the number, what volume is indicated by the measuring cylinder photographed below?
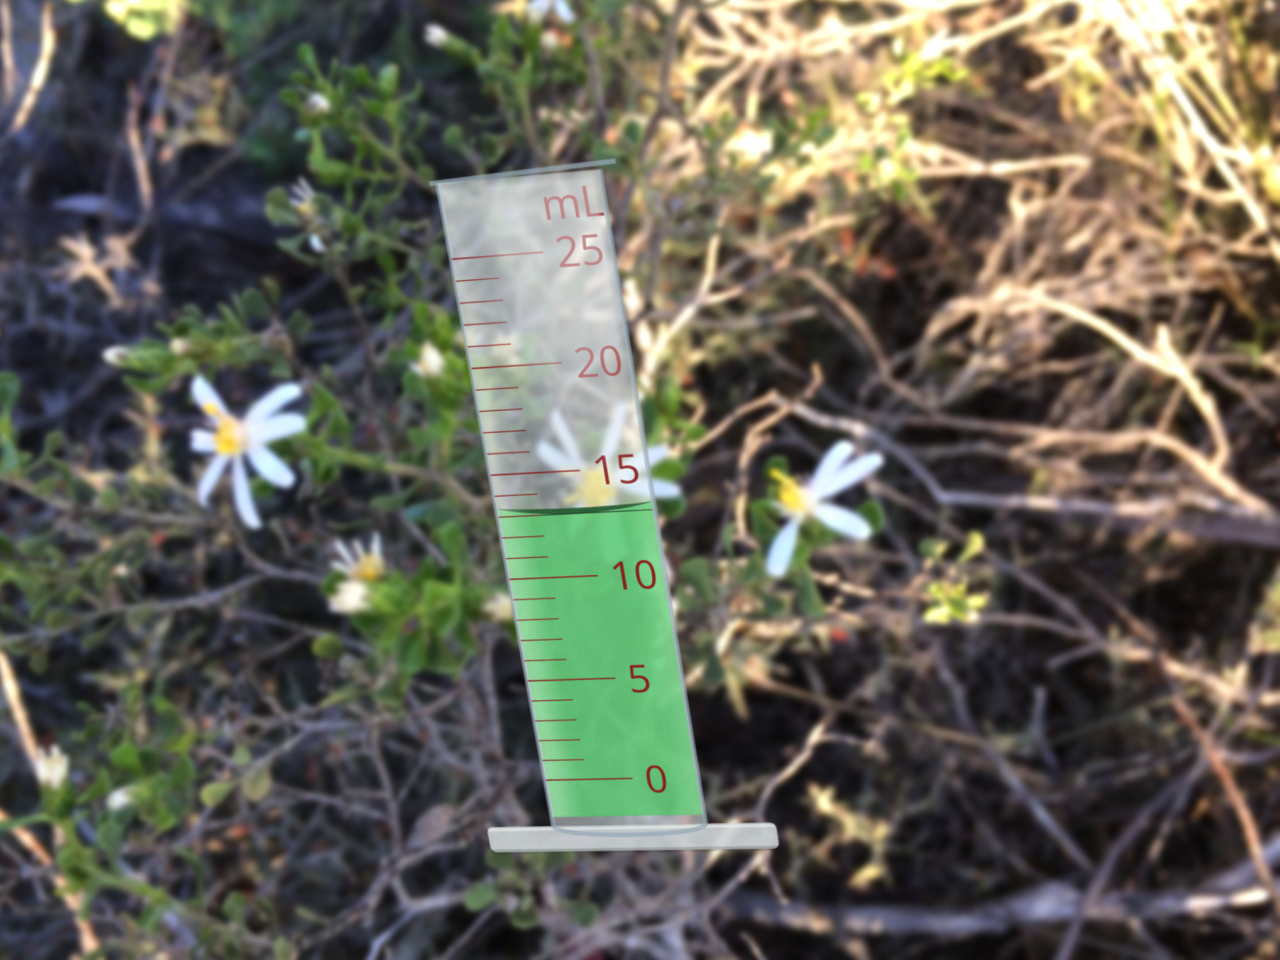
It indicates mL 13
